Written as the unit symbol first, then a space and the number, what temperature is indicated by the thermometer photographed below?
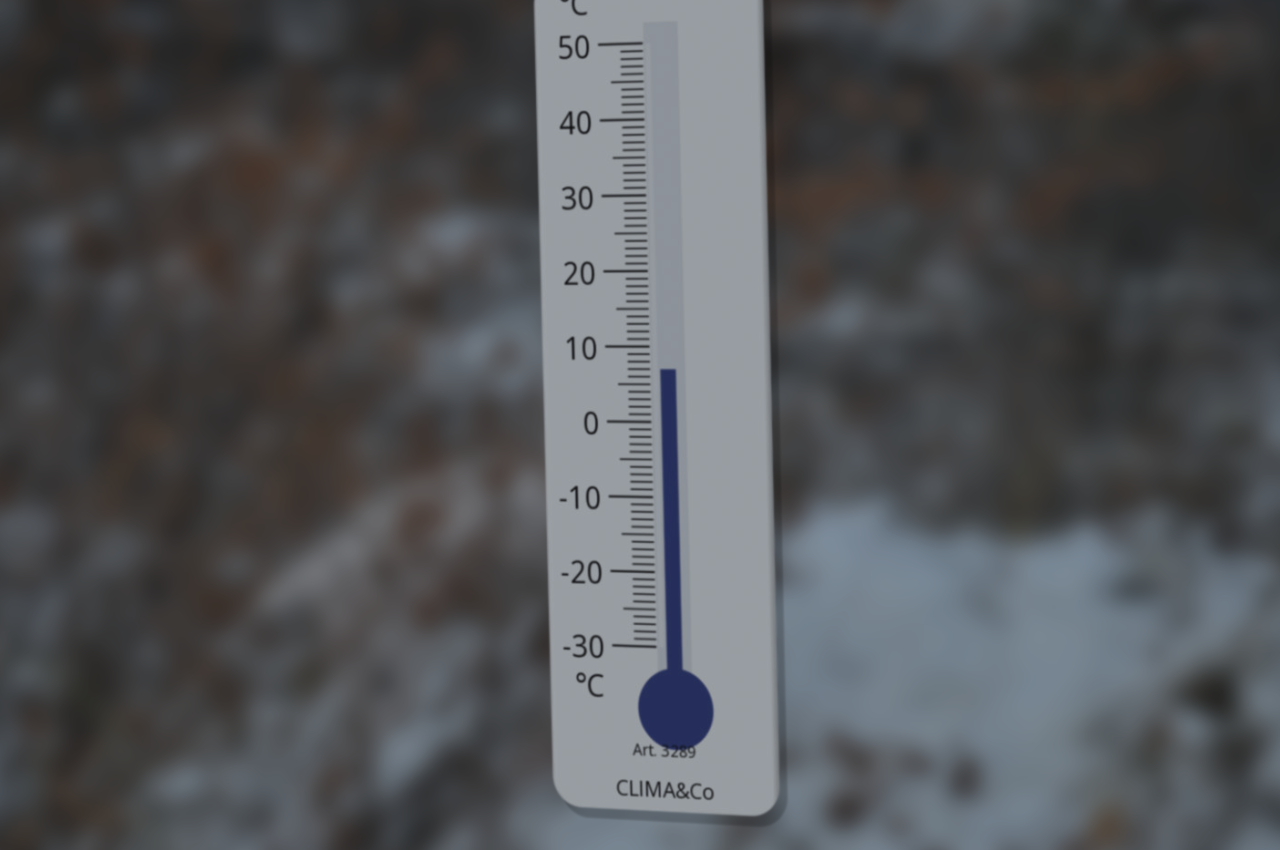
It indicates °C 7
